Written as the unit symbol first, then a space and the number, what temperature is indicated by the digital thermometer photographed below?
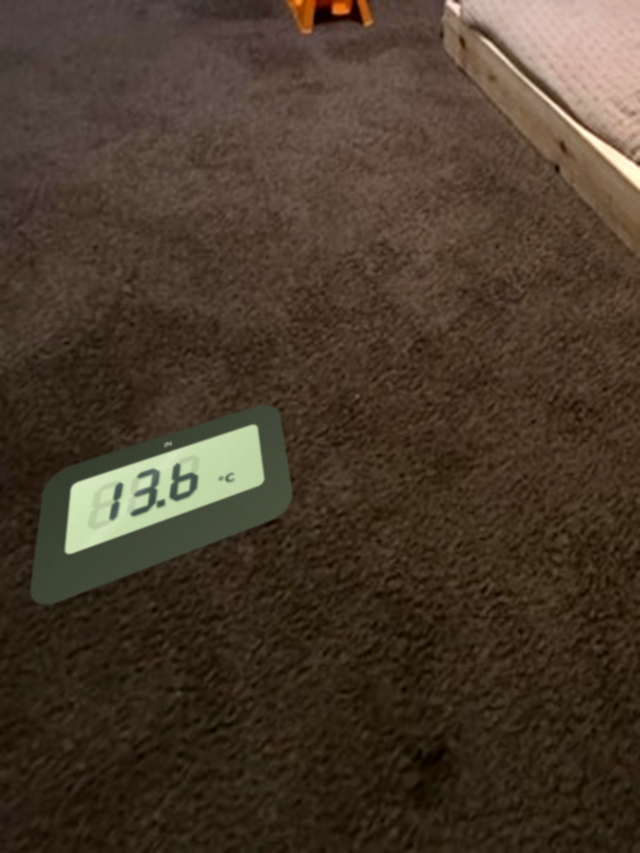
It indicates °C 13.6
